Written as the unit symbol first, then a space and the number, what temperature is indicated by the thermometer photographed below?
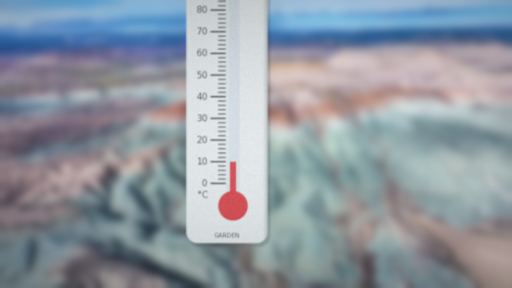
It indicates °C 10
